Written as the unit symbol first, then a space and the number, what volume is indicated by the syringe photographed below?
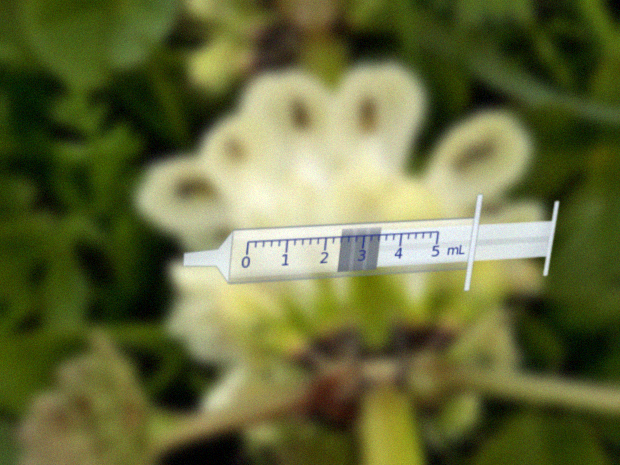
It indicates mL 2.4
